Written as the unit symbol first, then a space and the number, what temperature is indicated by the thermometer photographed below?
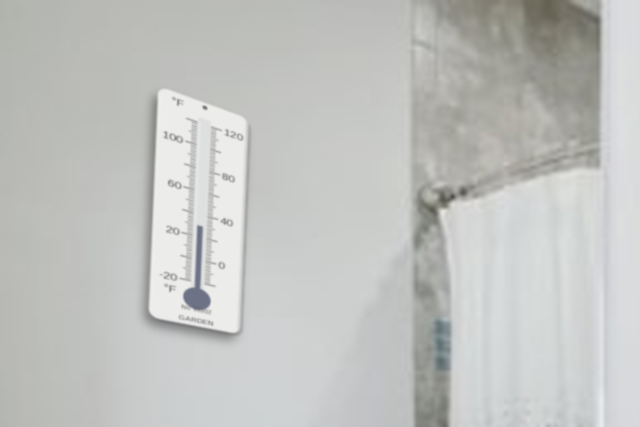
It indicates °F 30
